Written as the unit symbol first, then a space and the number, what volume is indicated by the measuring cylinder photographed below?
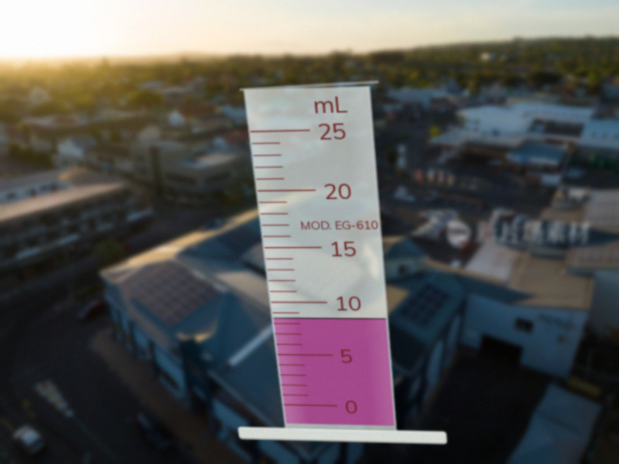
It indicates mL 8.5
